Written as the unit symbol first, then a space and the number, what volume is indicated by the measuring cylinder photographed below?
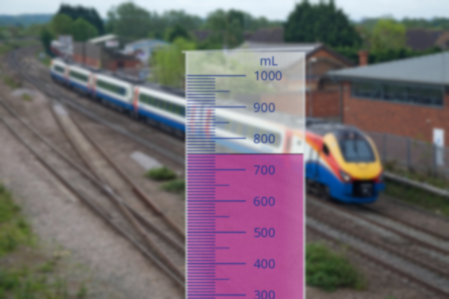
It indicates mL 750
